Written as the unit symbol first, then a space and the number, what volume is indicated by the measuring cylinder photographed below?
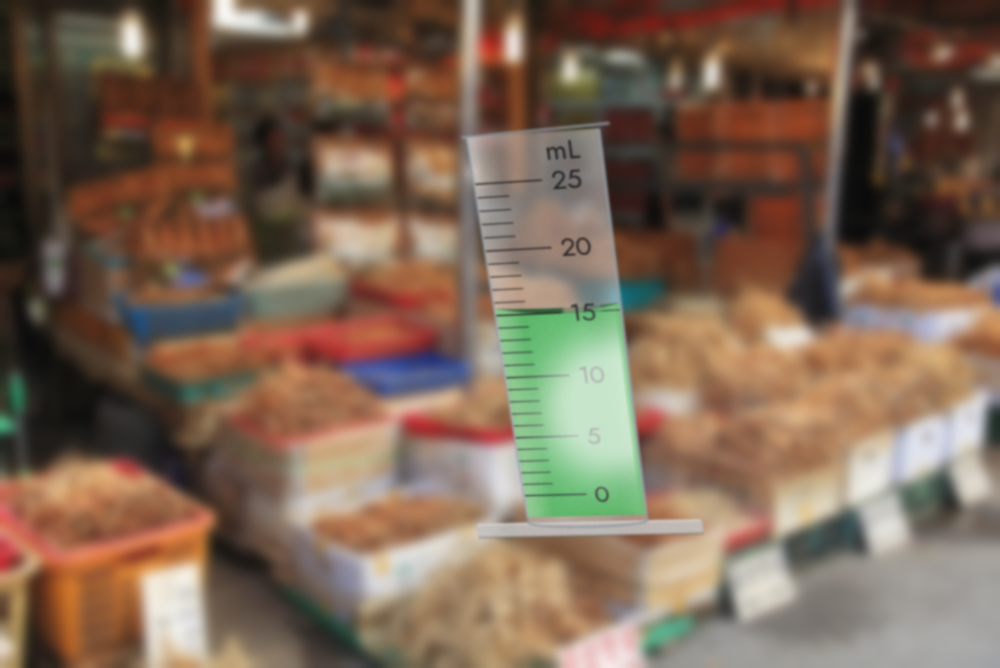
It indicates mL 15
